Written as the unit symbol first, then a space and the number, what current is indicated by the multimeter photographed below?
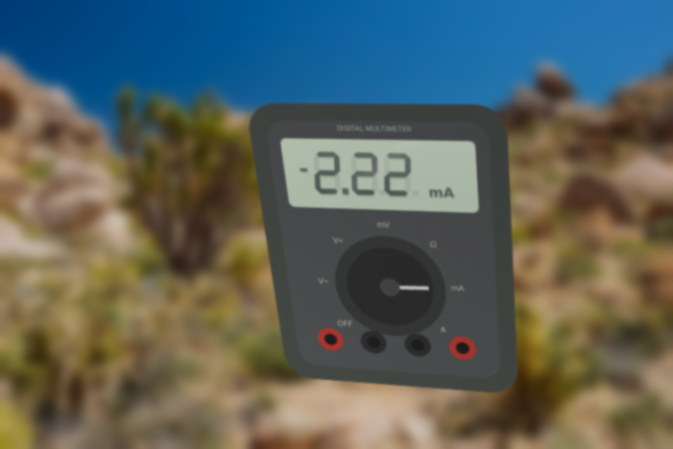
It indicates mA -2.22
